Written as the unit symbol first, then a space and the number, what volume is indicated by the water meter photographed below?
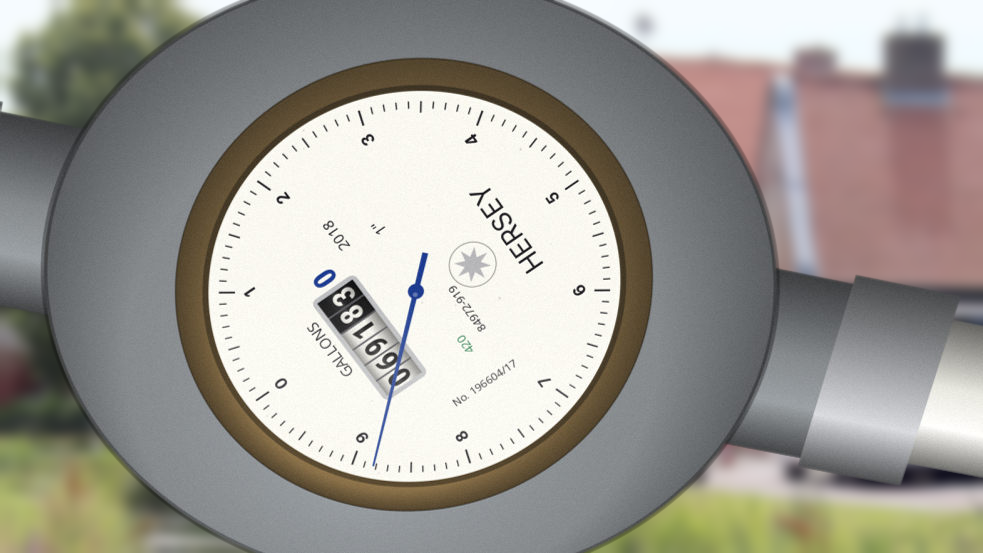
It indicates gal 691828.8
